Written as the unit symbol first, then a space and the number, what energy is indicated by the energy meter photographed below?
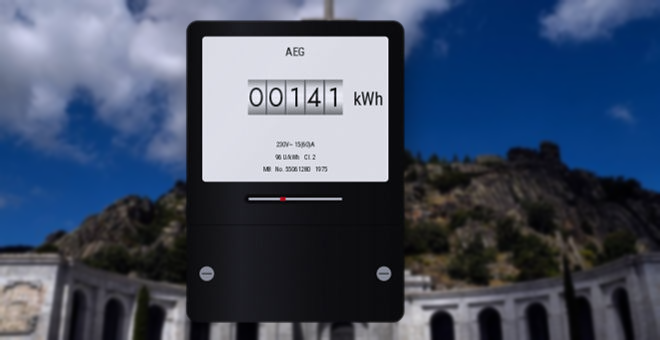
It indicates kWh 141
